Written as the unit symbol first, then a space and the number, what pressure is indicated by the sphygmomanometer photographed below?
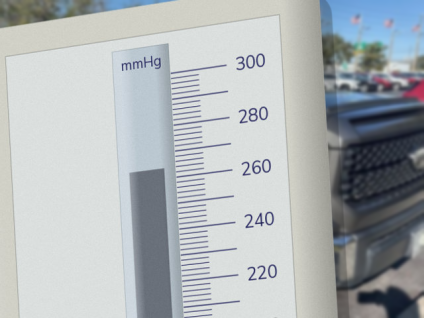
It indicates mmHg 264
